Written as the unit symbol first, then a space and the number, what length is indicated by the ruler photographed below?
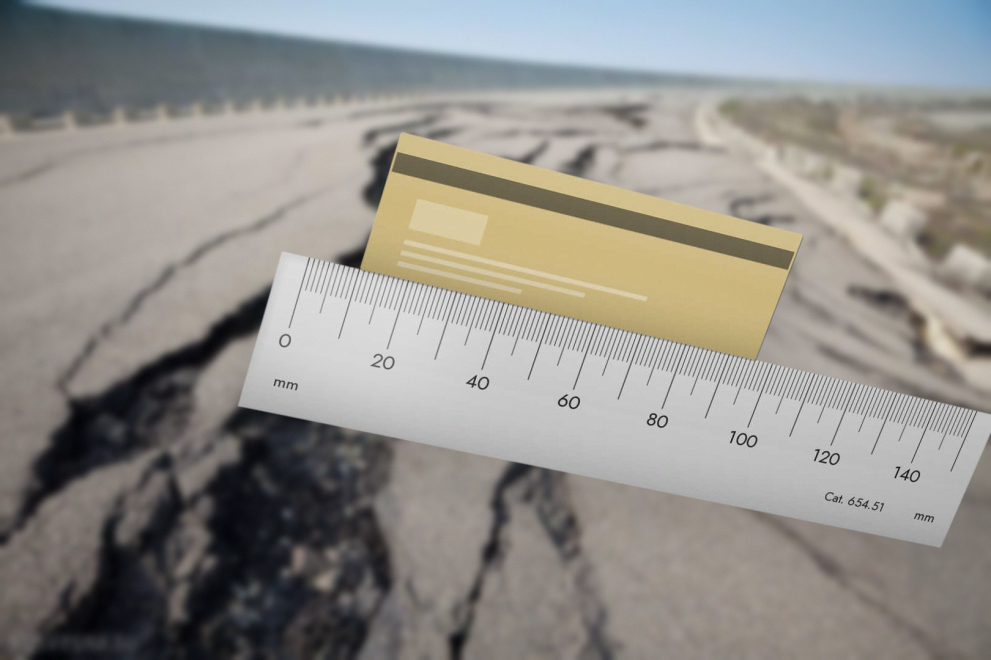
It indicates mm 86
